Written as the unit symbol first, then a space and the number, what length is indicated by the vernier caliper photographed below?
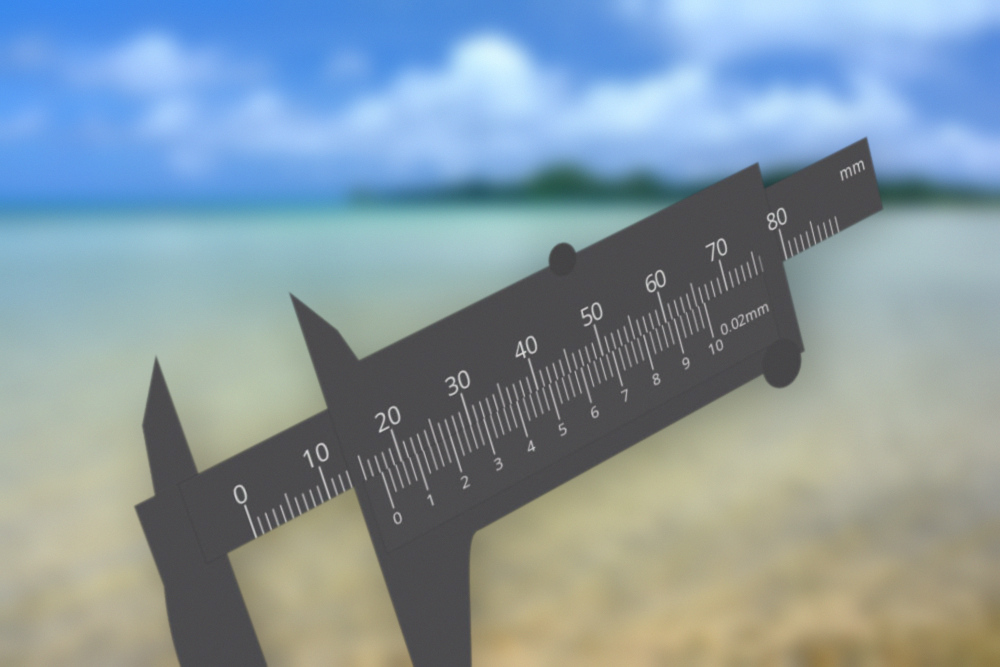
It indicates mm 17.2
